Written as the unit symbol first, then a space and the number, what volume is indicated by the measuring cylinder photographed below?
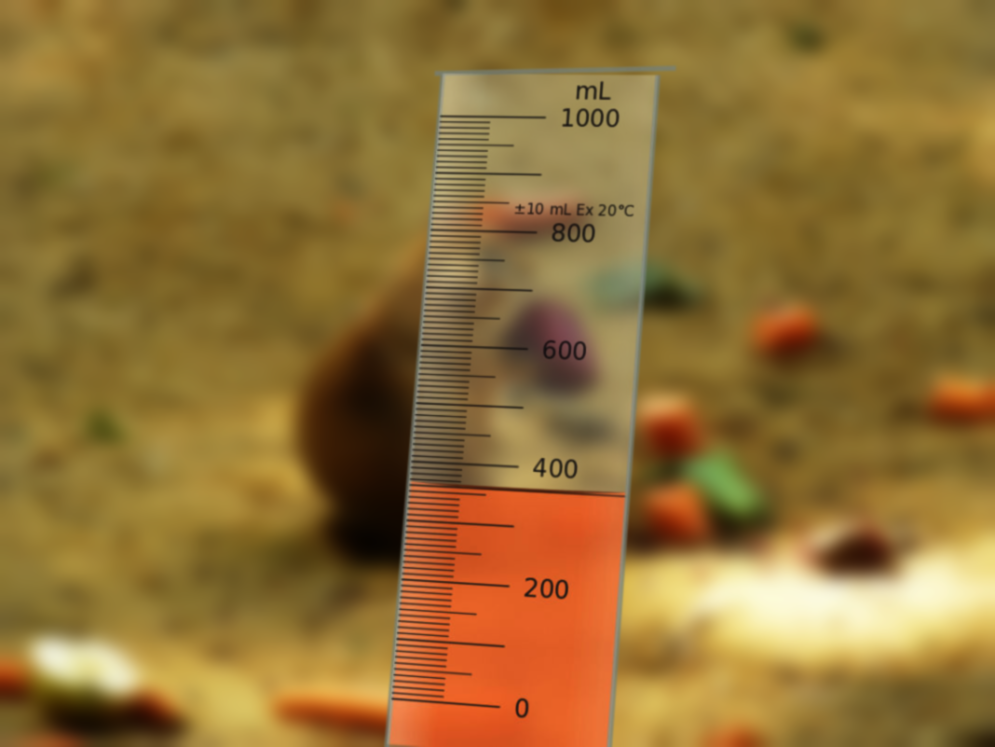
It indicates mL 360
